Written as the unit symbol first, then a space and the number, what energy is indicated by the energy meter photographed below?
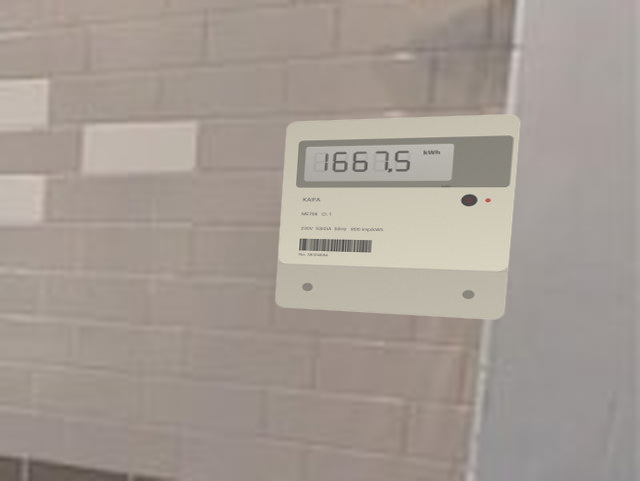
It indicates kWh 1667.5
